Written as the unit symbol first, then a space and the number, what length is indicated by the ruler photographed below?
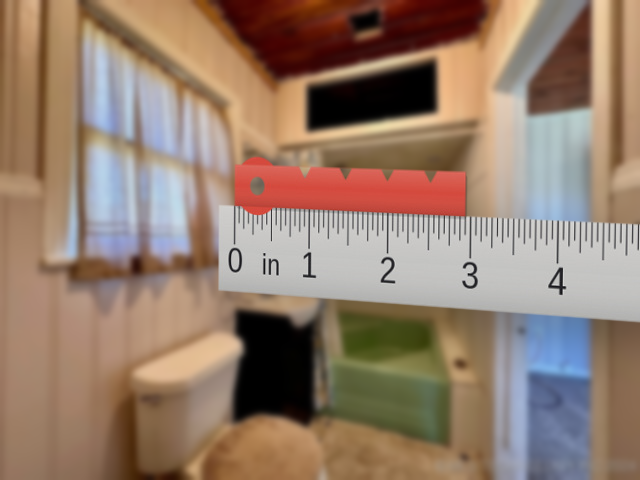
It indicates in 2.9375
